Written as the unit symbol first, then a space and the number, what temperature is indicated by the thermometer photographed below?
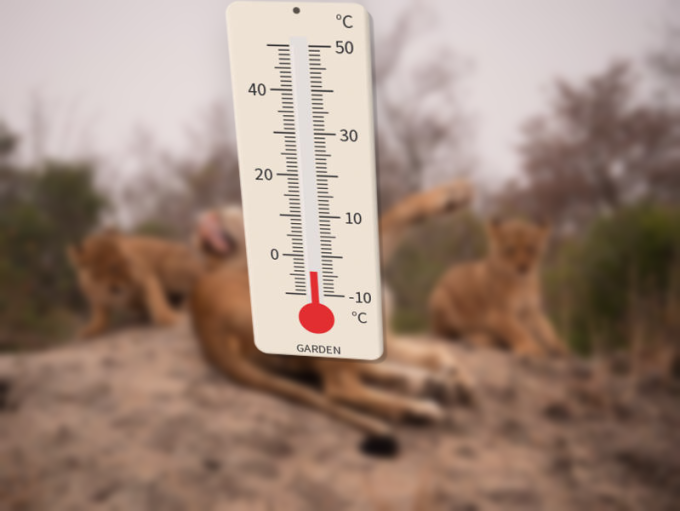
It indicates °C -4
